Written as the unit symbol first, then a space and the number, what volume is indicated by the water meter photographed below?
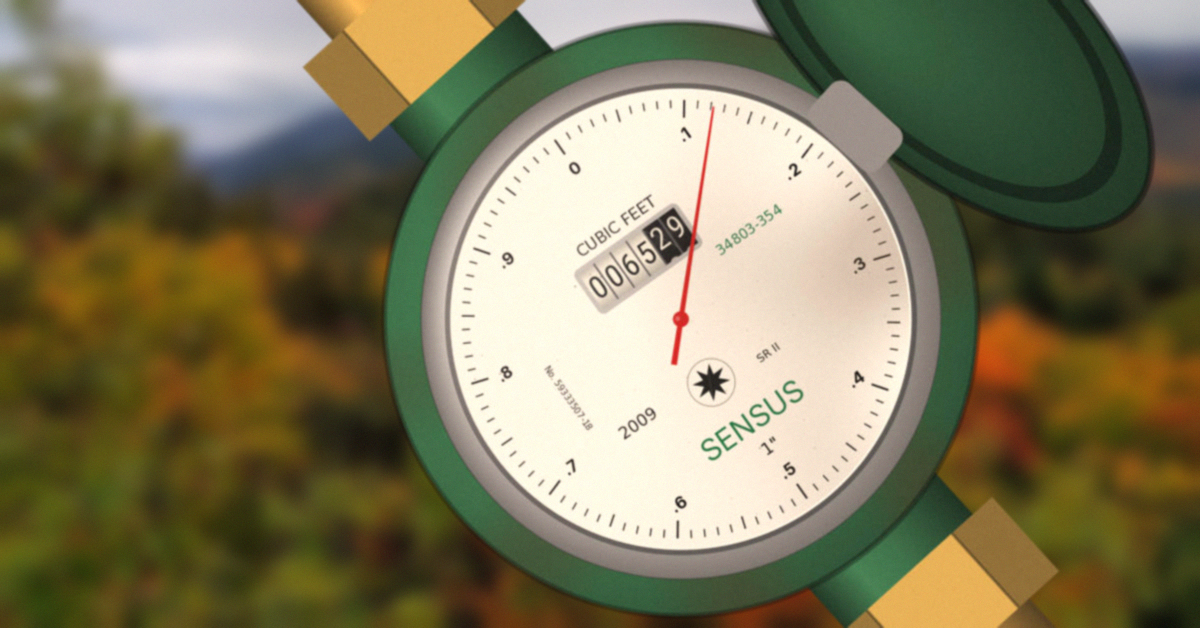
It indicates ft³ 6529.12
